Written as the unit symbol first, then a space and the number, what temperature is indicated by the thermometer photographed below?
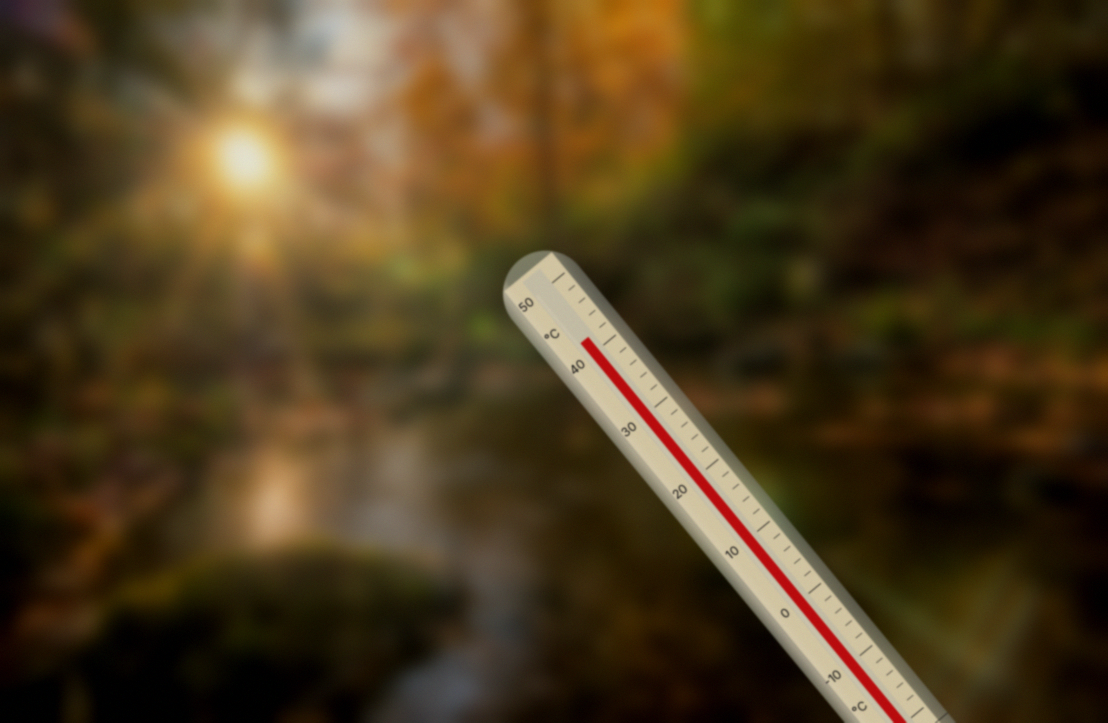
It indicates °C 42
